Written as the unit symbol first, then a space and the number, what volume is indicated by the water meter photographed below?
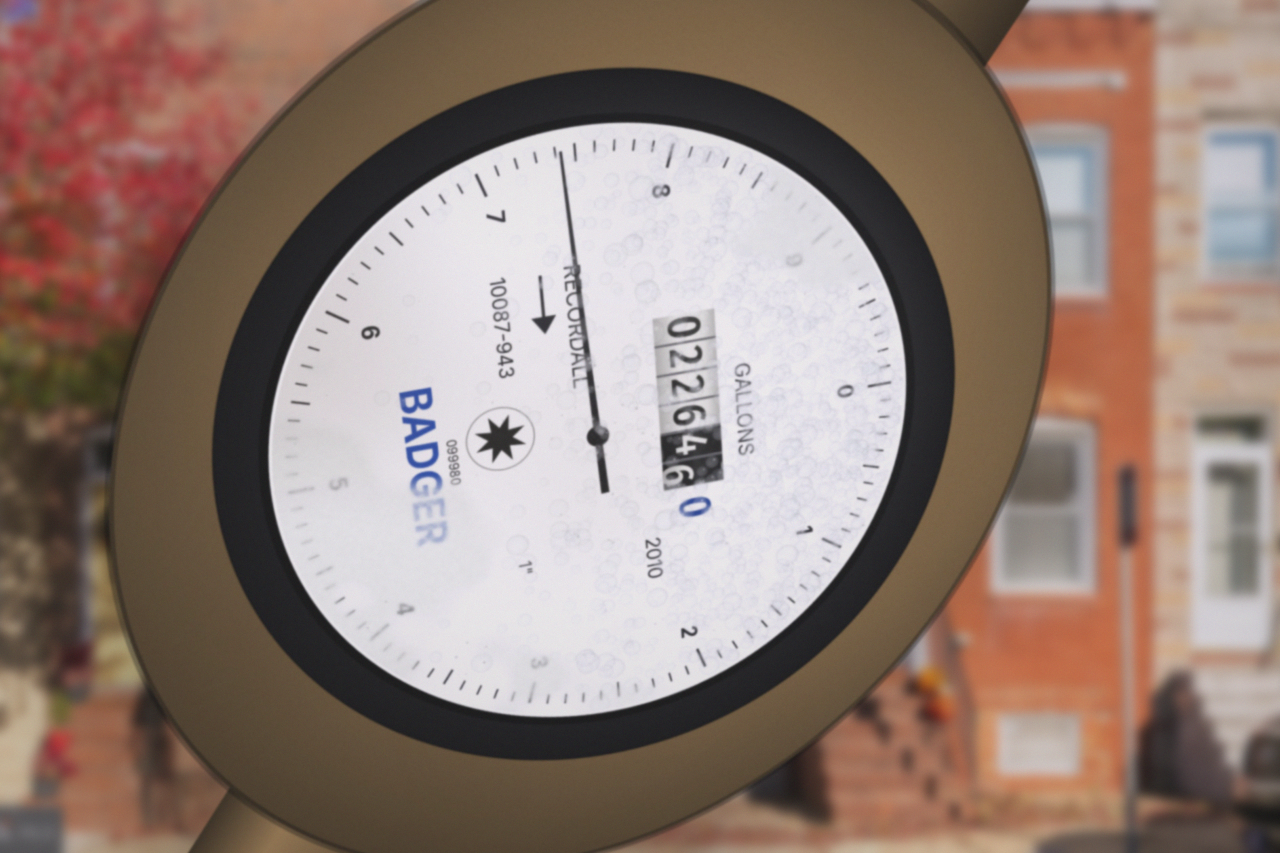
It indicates gal 226457.4
